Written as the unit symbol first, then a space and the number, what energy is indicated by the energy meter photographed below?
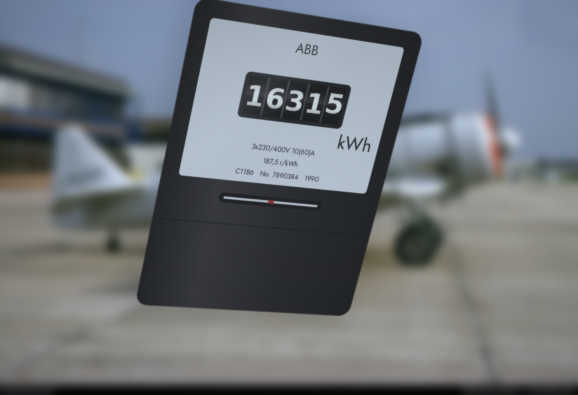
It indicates kWh 16315
